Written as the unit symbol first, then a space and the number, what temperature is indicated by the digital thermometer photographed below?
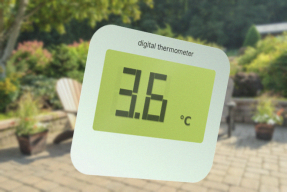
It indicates °C 3.6
